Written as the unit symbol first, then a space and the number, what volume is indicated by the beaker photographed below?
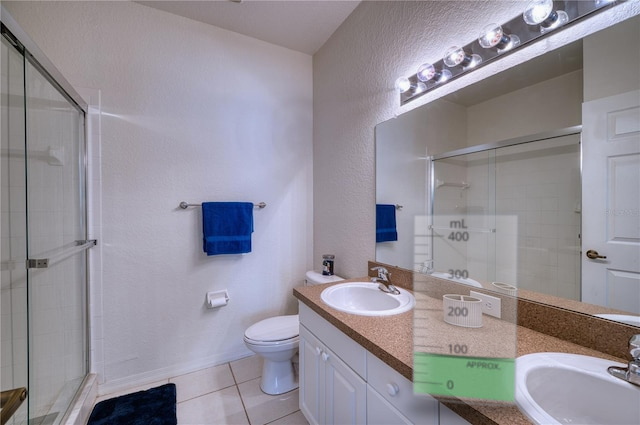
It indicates mL 75
